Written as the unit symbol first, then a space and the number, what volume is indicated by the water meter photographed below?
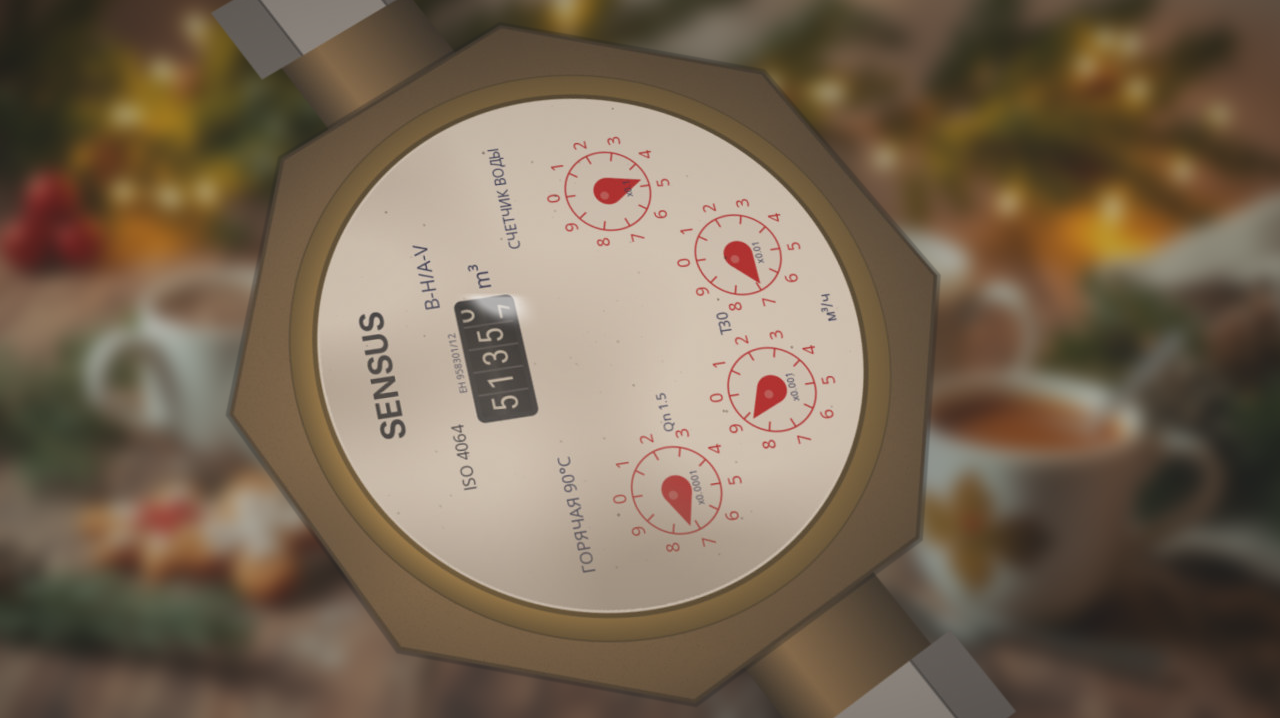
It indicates m³ 51356.4687
